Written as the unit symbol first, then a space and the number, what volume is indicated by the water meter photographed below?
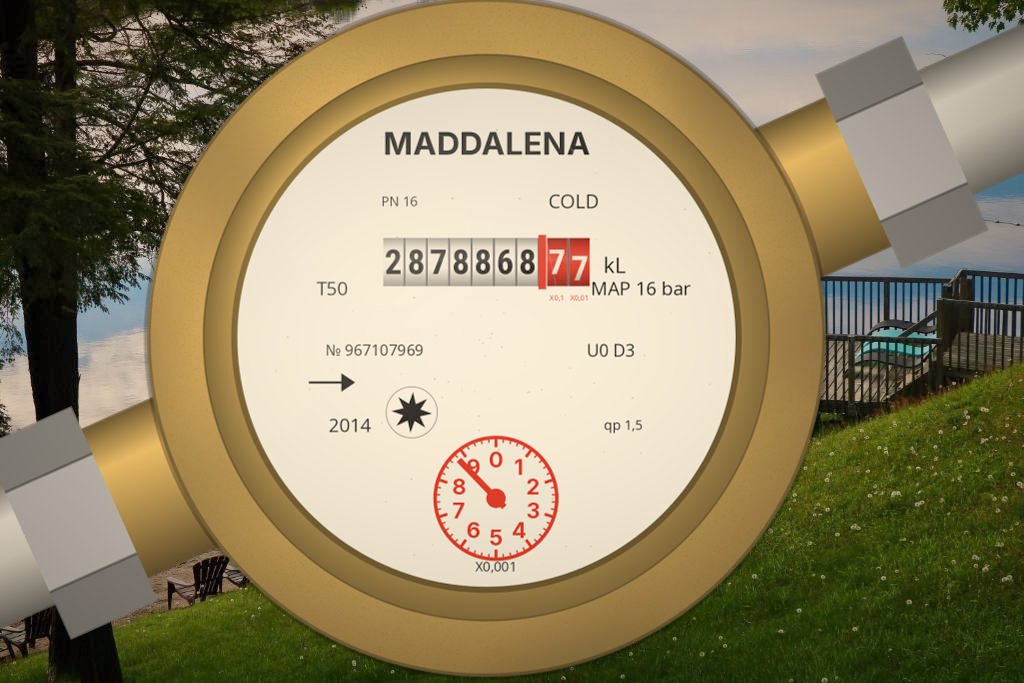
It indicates kL 2878868.768
